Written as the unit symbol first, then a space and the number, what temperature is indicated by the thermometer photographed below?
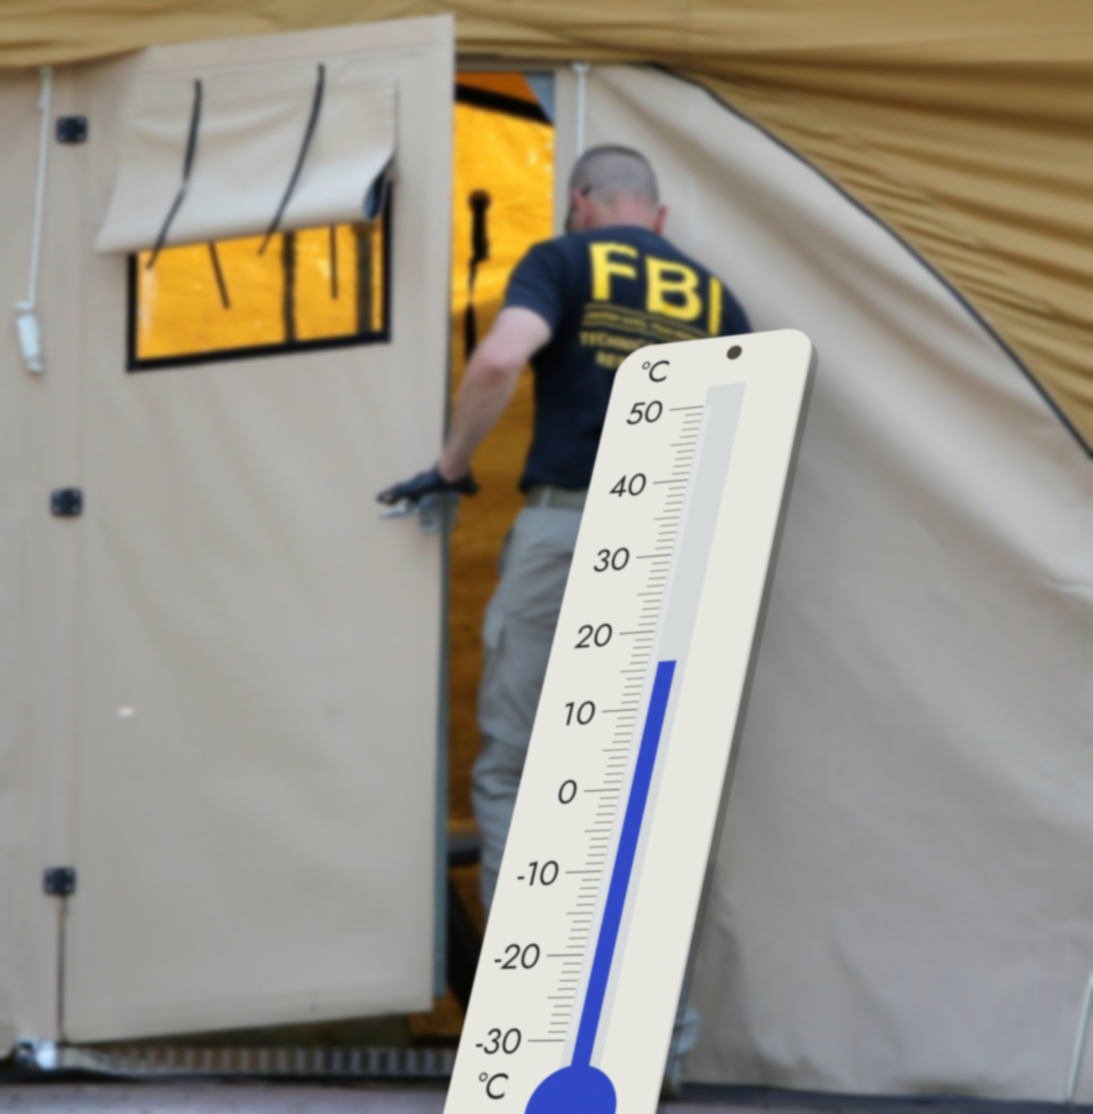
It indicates °C 16
